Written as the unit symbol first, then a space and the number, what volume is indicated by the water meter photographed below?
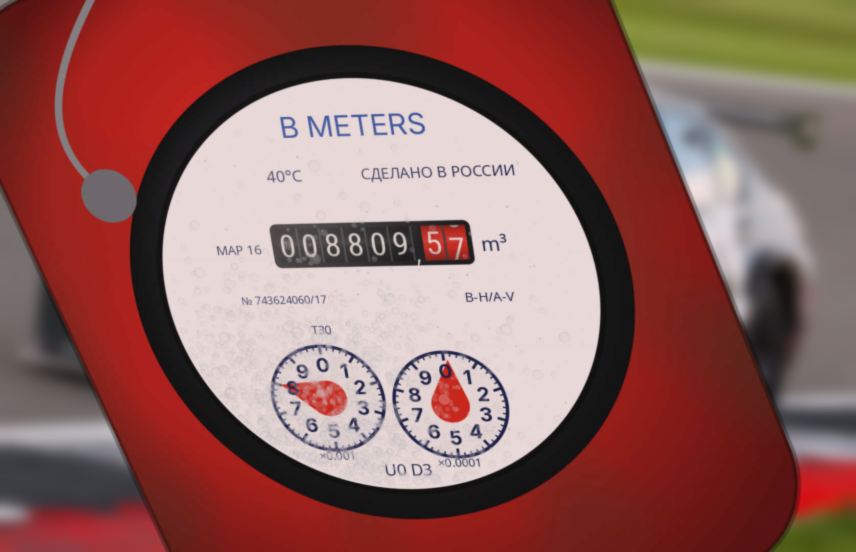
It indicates m³ 8809.5680
